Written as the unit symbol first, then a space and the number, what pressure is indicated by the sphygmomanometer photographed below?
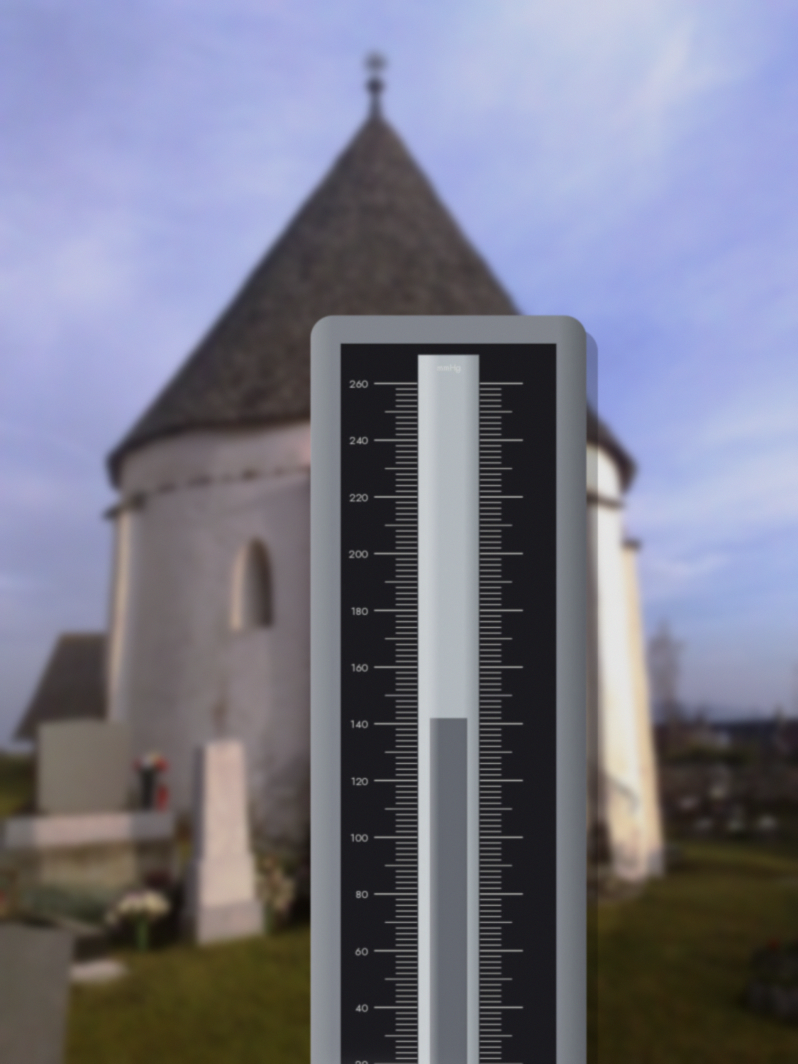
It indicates mmHg 142
